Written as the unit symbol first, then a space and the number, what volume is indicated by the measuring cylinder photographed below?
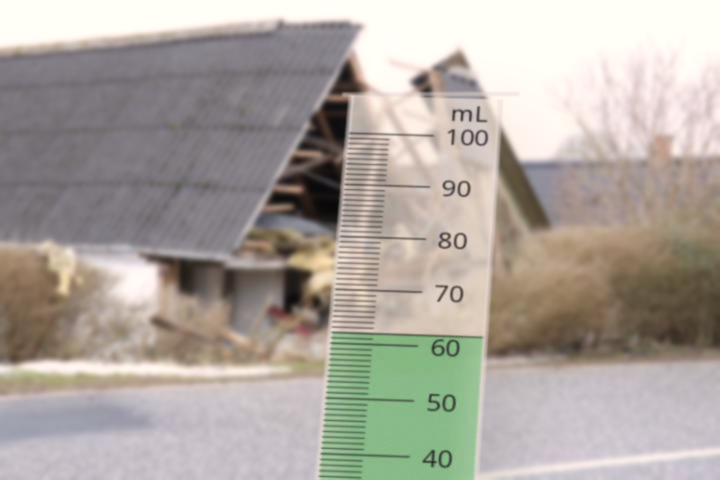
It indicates mL 62
